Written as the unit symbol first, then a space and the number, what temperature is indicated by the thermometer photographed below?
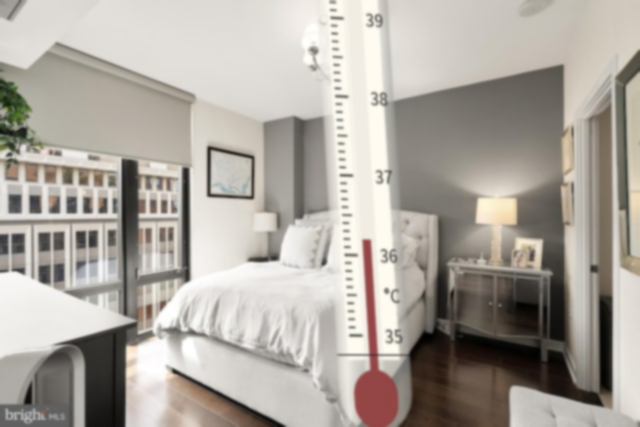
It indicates °C 36.2
